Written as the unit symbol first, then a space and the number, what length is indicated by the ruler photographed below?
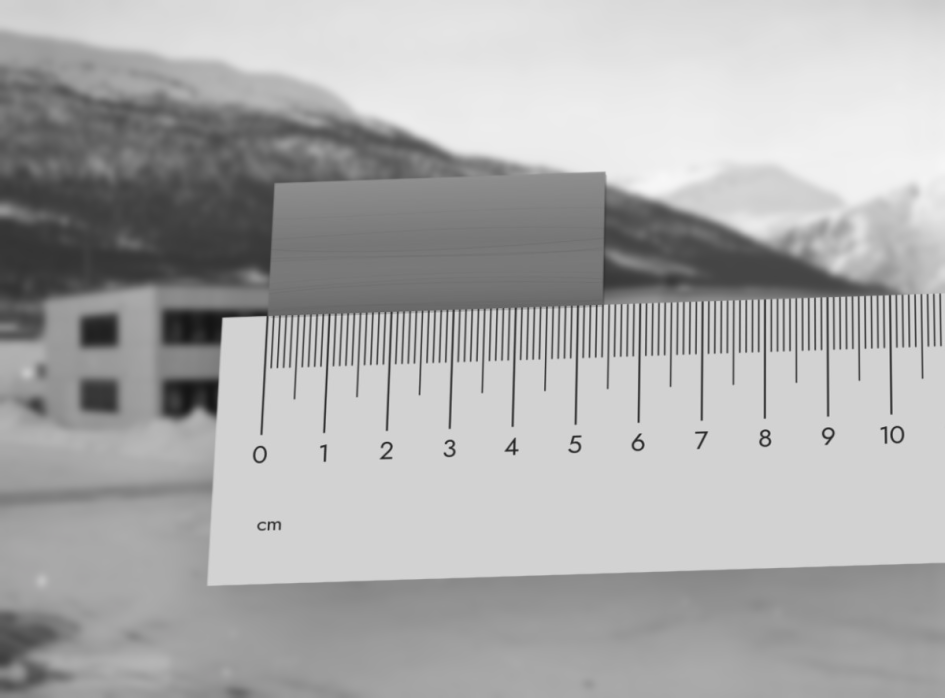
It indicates cm 5.4
